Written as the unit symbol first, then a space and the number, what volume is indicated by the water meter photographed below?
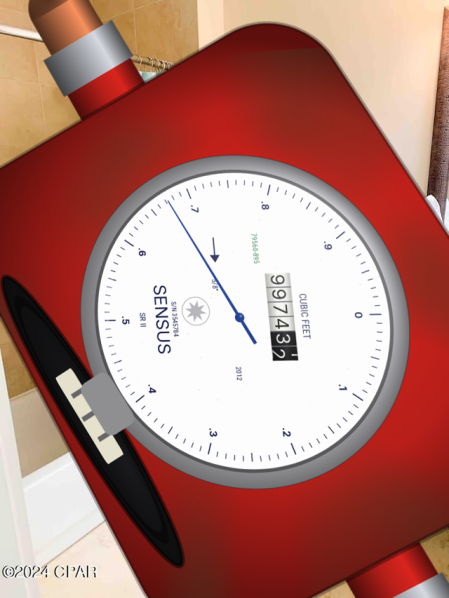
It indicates ft³ 997431.67
